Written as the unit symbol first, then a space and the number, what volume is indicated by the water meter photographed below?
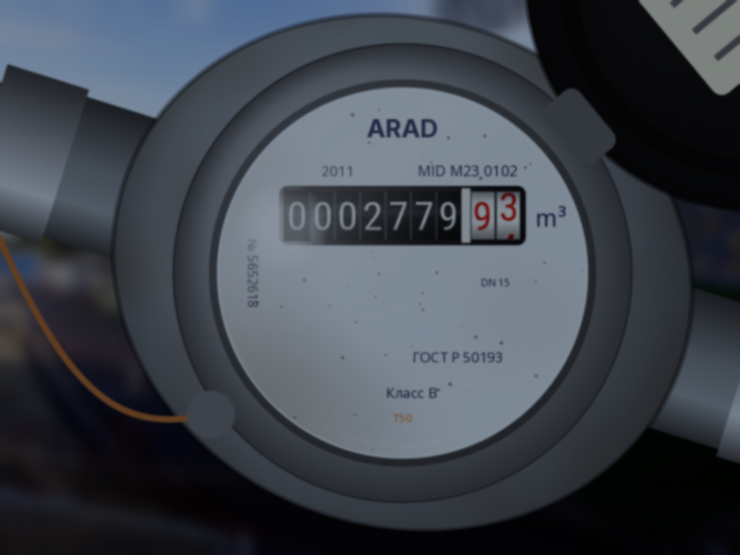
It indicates m³ 2779.93
